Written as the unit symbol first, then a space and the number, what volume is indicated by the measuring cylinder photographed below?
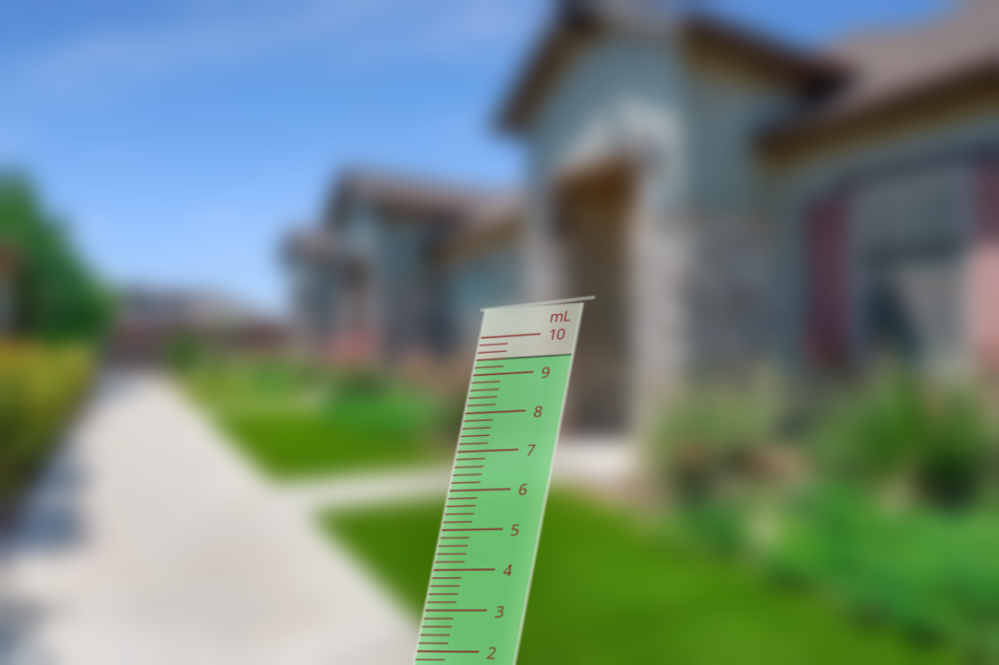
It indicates mL 9.4
